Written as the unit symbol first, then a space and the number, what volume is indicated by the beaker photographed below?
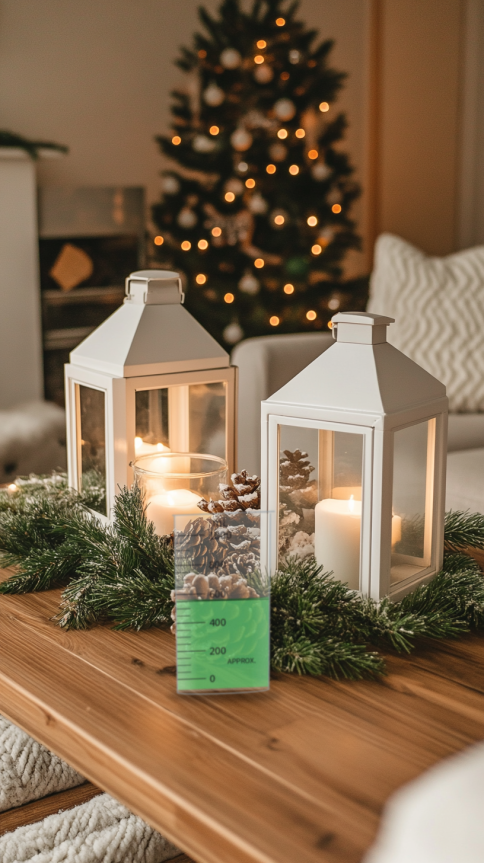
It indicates mL 550
